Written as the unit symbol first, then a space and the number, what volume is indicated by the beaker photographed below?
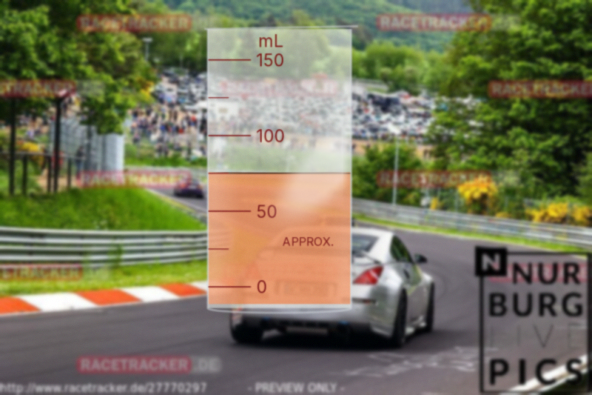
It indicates mL 75
